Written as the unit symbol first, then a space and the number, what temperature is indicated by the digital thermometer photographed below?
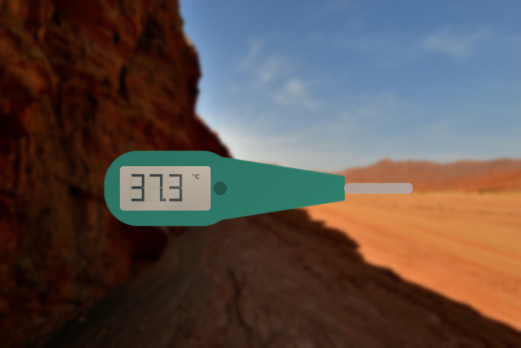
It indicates °C 37.3
